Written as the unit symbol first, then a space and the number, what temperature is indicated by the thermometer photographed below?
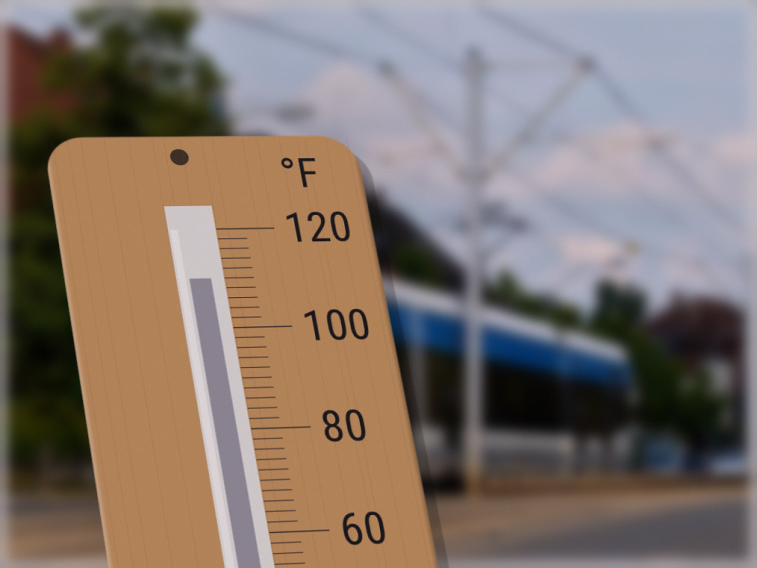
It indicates °F 110
